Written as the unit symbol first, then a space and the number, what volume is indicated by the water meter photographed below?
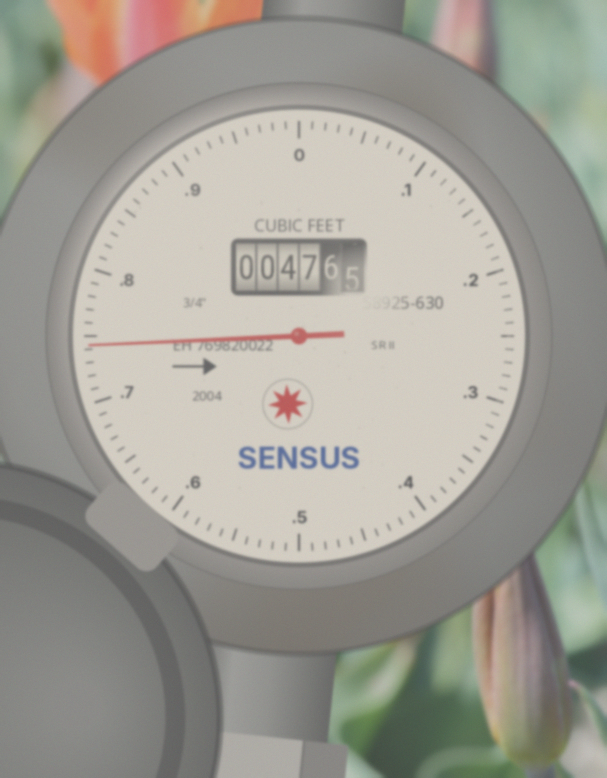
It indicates ft³ 4764.74
